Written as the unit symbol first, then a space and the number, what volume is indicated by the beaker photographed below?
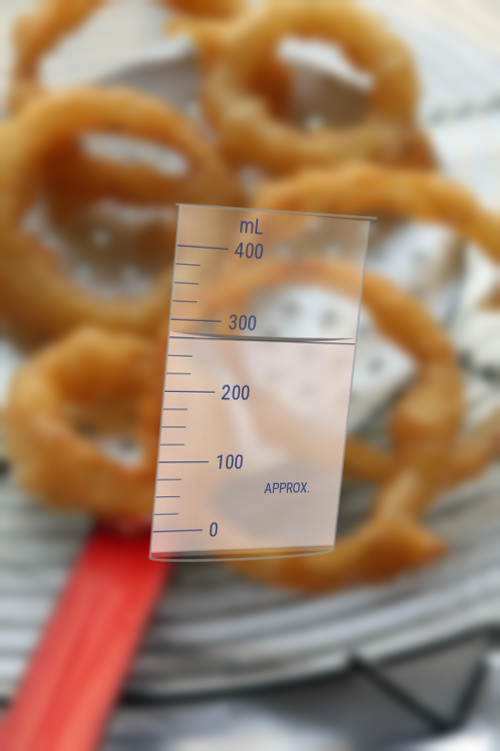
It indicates mL 275
